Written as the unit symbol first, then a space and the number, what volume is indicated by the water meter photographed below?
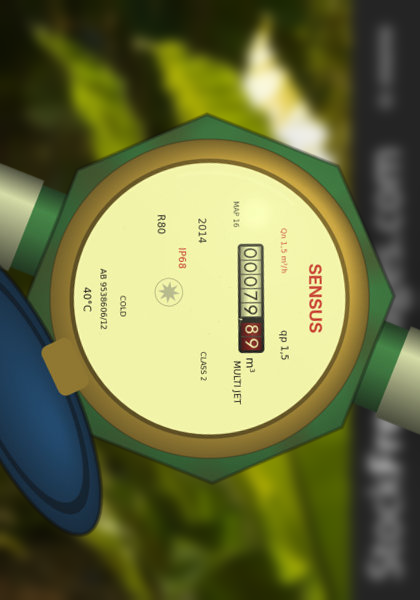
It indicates m³ 79.89
